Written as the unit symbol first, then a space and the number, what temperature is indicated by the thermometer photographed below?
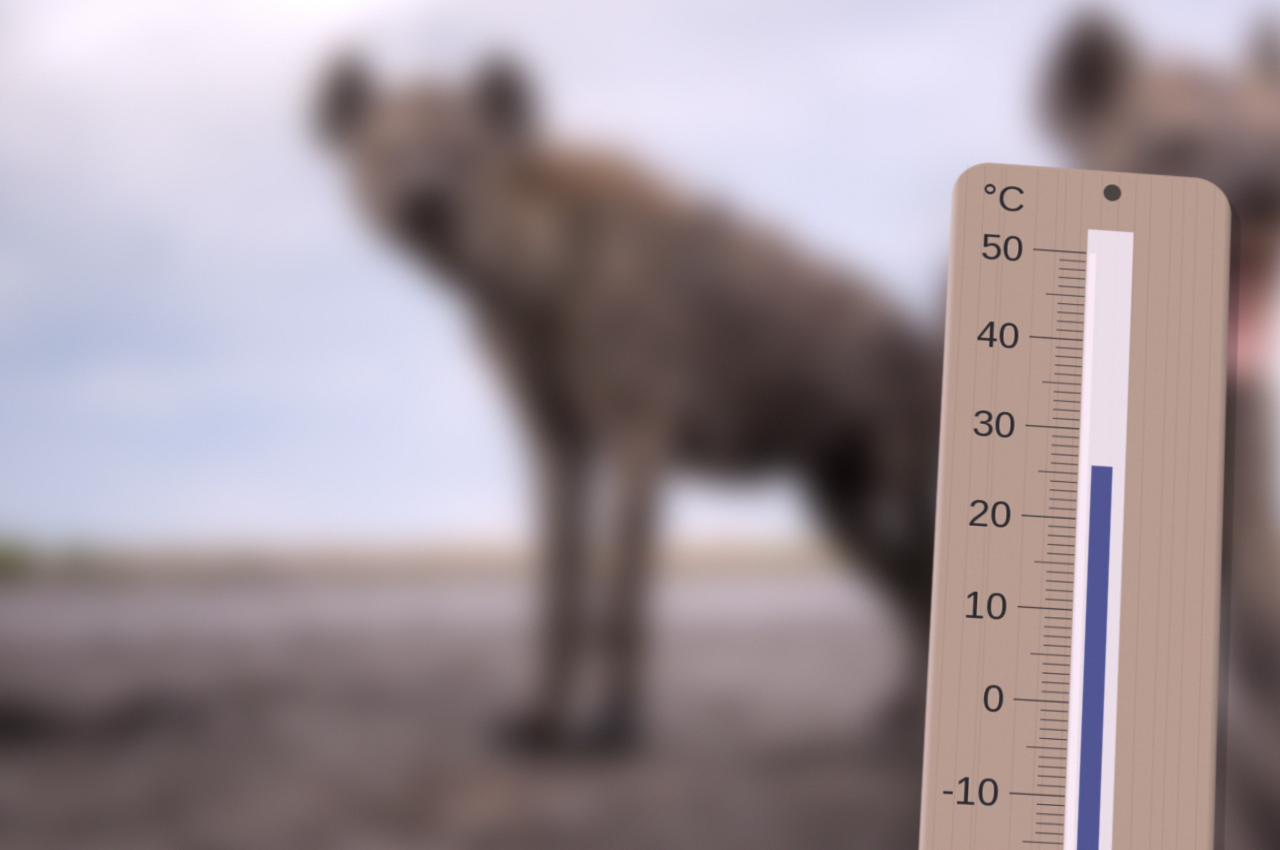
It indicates °C 26
